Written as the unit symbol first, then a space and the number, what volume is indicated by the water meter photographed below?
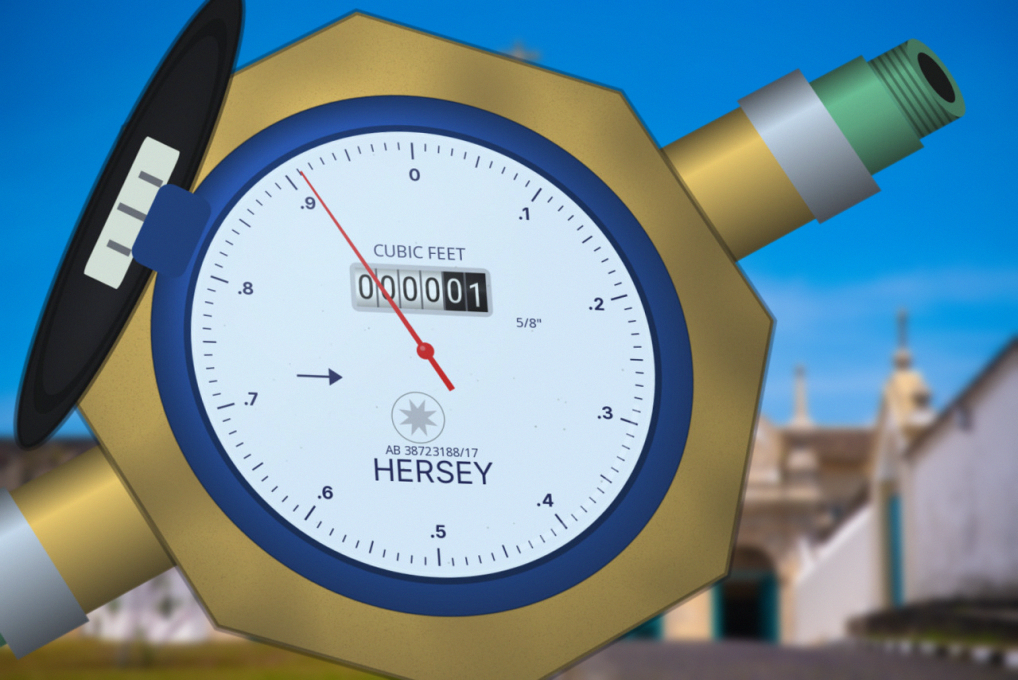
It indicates ft³ 0.91
